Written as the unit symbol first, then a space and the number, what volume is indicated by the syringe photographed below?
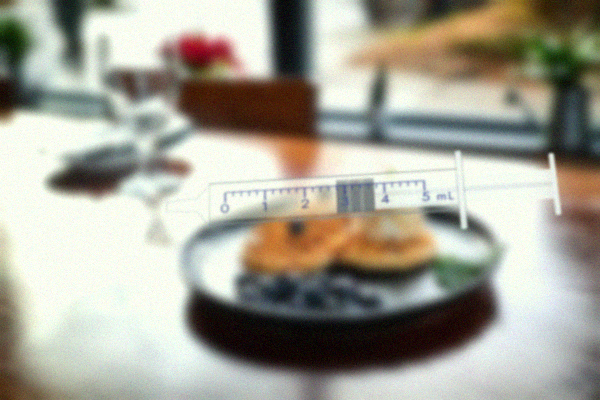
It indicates mL 2.8
